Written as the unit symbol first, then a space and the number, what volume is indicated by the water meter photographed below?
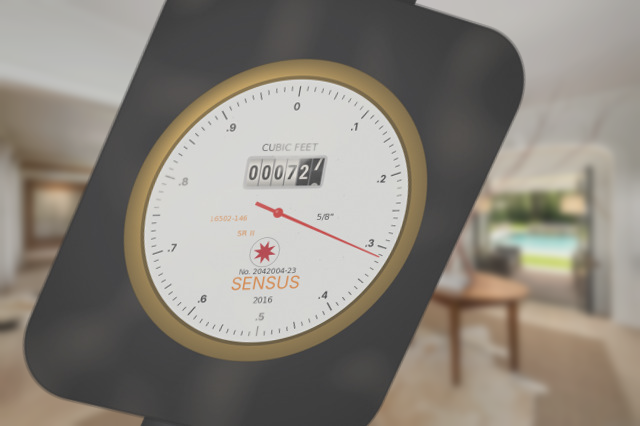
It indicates ft³ 727.31
